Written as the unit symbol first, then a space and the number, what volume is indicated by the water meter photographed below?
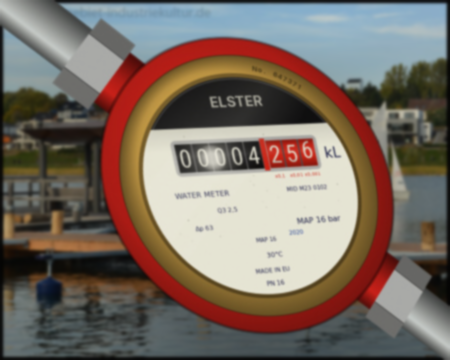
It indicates kL 4.256
